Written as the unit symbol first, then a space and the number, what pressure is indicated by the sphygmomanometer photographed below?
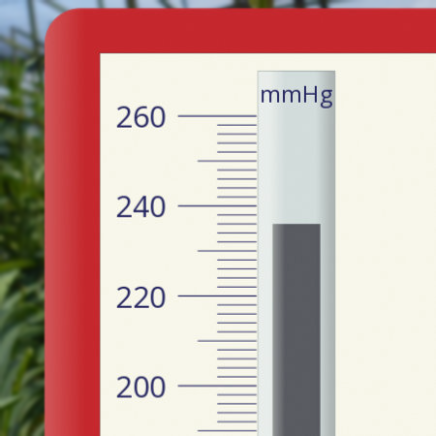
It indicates mmHg 236
